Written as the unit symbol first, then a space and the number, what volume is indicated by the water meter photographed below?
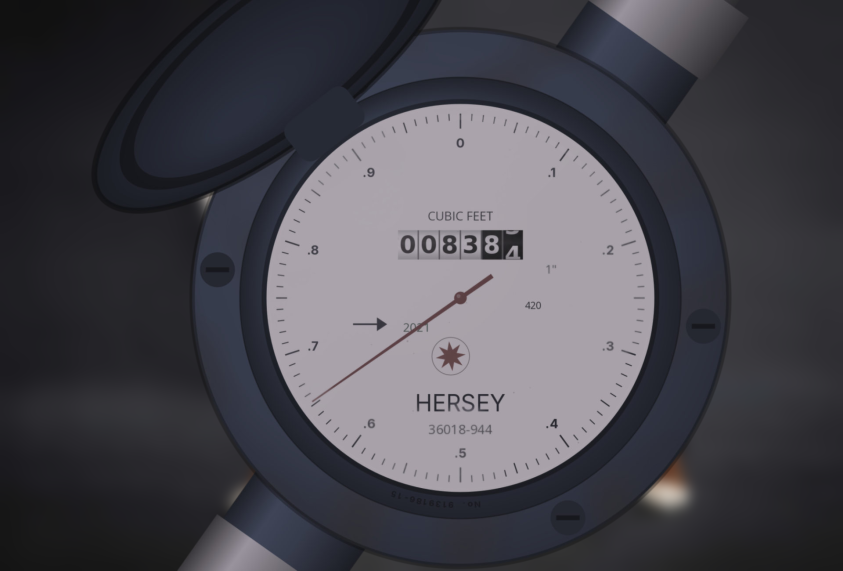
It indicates ft³ 8383.65
